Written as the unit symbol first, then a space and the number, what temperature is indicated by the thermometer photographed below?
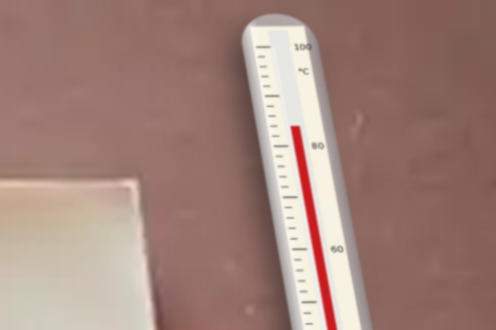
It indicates °C 84
